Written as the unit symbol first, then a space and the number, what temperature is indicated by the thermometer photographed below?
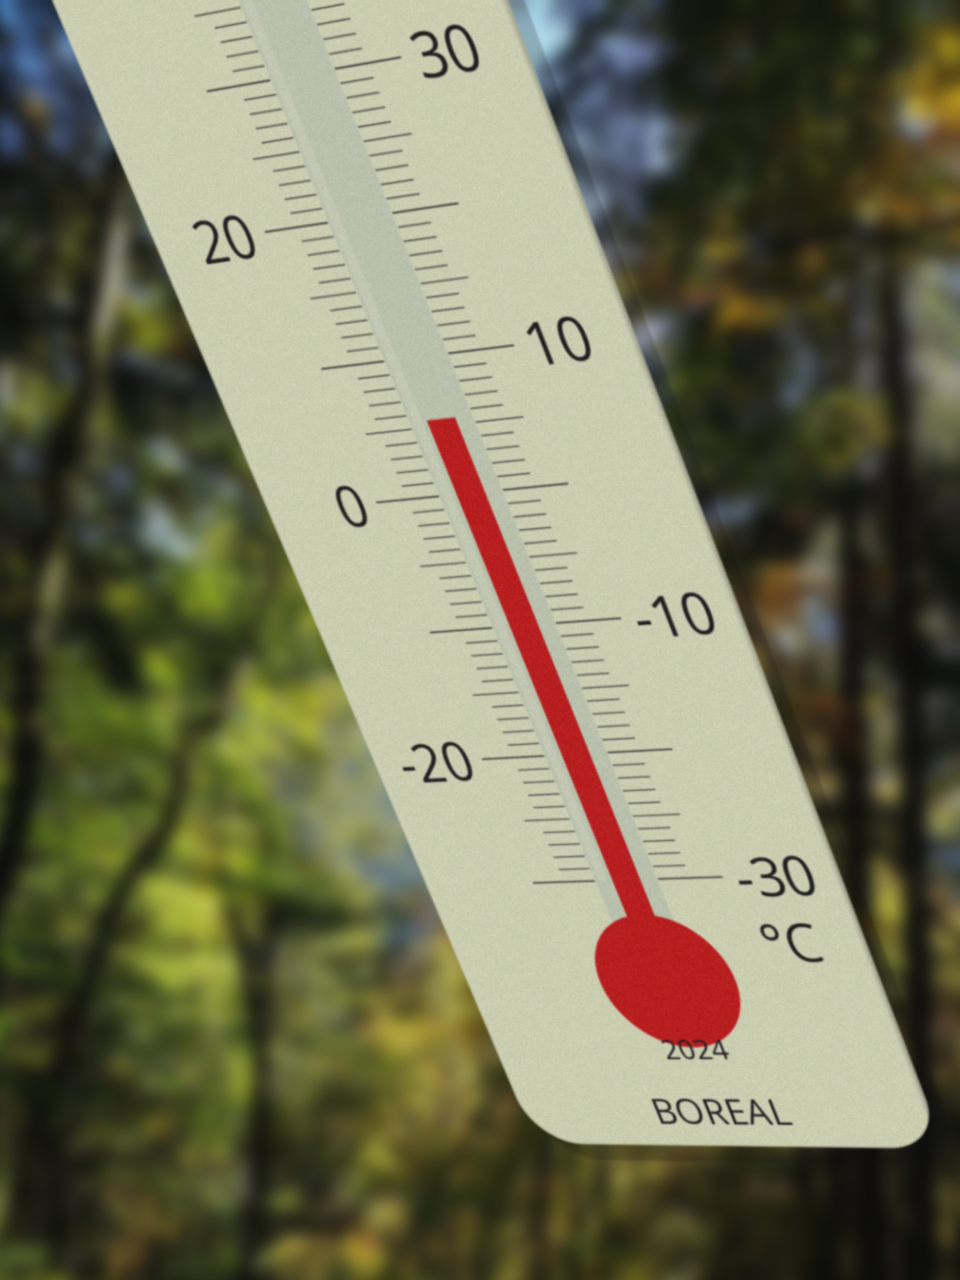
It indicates °C 5.5
